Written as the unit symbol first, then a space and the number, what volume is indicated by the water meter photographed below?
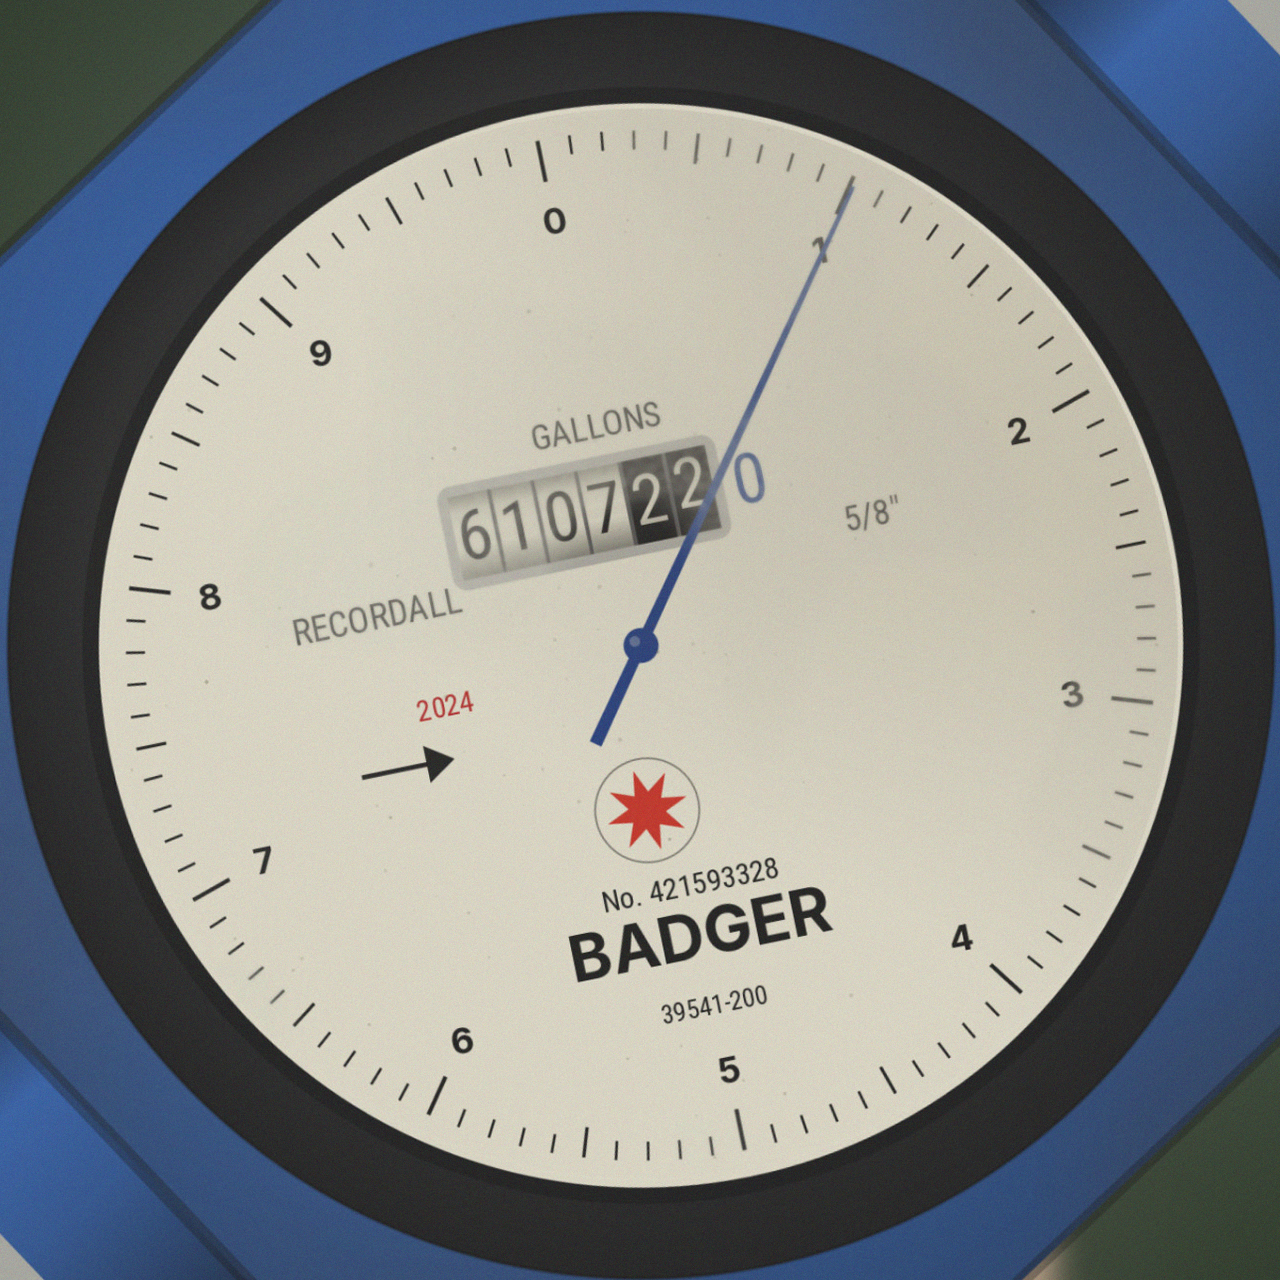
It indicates gal 6107221.0
